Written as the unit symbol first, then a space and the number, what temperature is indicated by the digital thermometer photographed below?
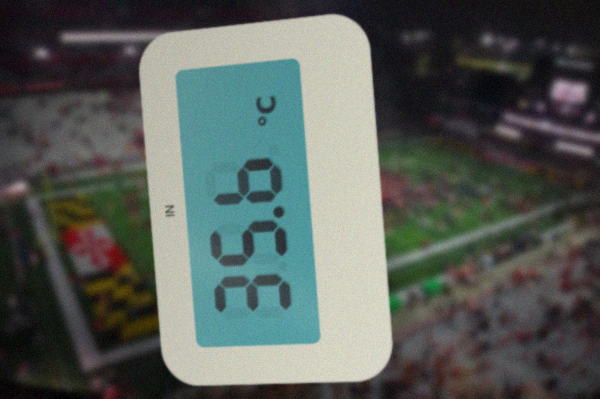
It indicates °C 35.6
